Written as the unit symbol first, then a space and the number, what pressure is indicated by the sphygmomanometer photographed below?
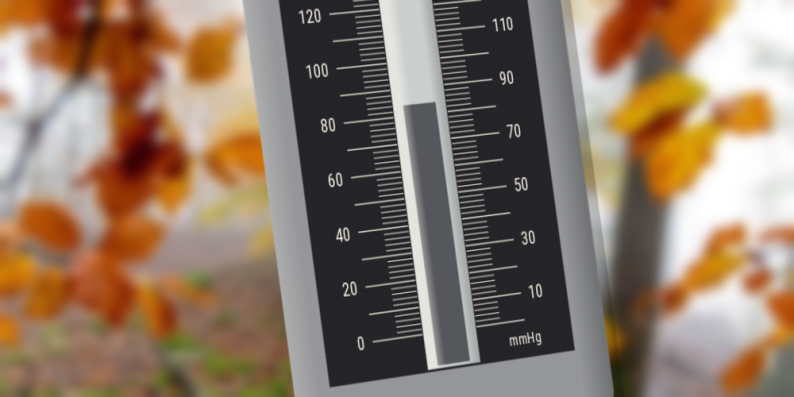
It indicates mmHg 84
